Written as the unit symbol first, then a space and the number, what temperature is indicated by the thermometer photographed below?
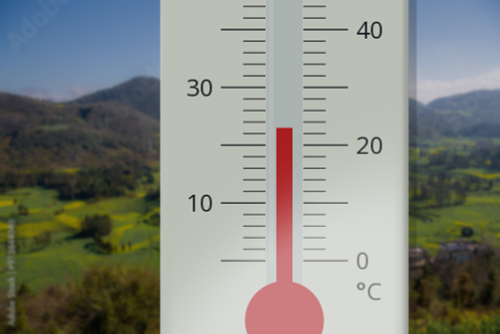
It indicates °C 23
